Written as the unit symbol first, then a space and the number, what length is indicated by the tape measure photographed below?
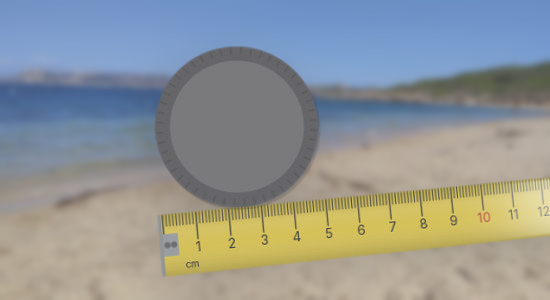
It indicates cm 5
